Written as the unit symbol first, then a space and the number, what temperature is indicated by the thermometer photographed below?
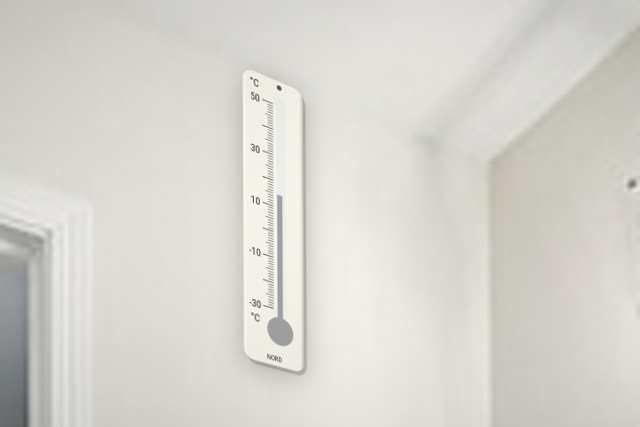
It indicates °C 15
